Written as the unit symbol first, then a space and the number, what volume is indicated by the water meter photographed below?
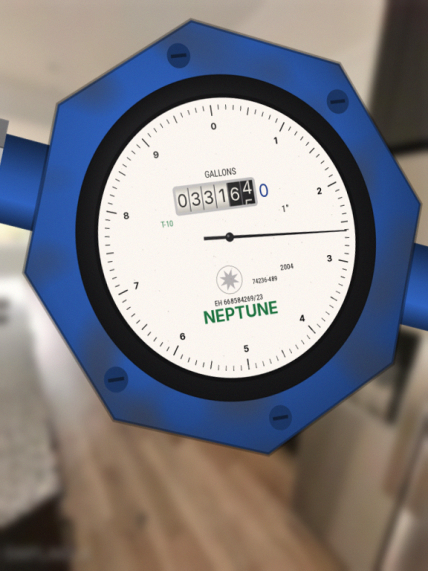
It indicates gal 331642.6
